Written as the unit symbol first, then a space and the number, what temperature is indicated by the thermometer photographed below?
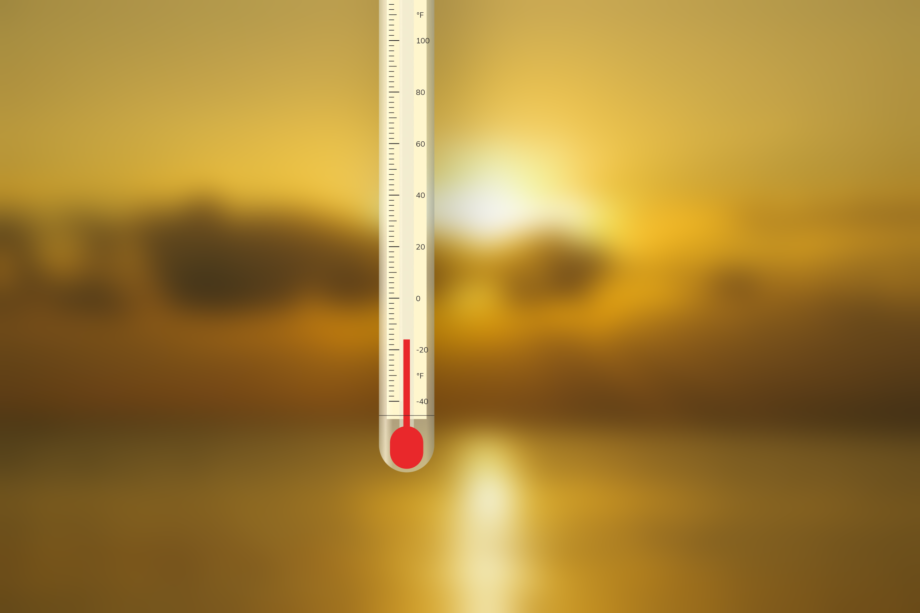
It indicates °F -16
